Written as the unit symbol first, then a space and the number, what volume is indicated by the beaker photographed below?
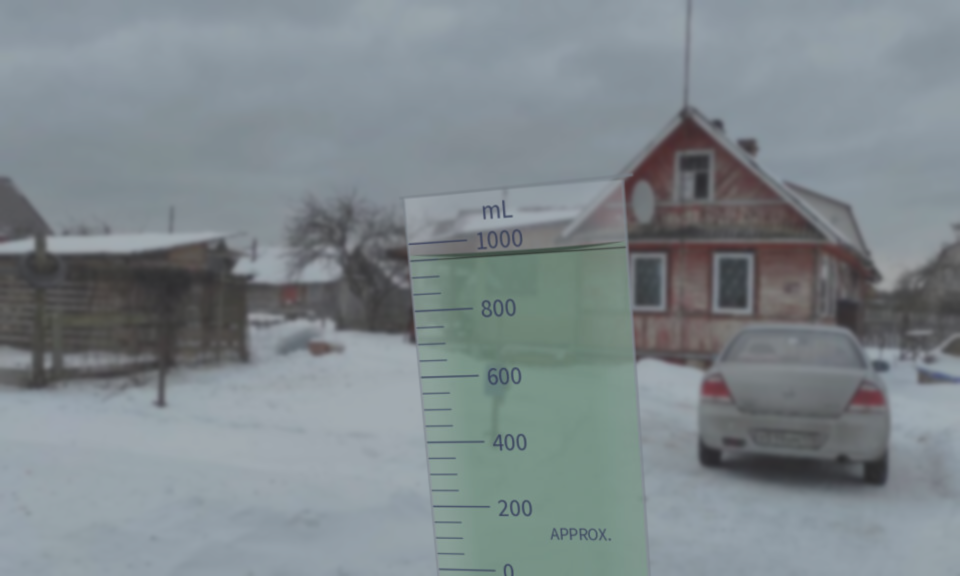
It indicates mL 950
